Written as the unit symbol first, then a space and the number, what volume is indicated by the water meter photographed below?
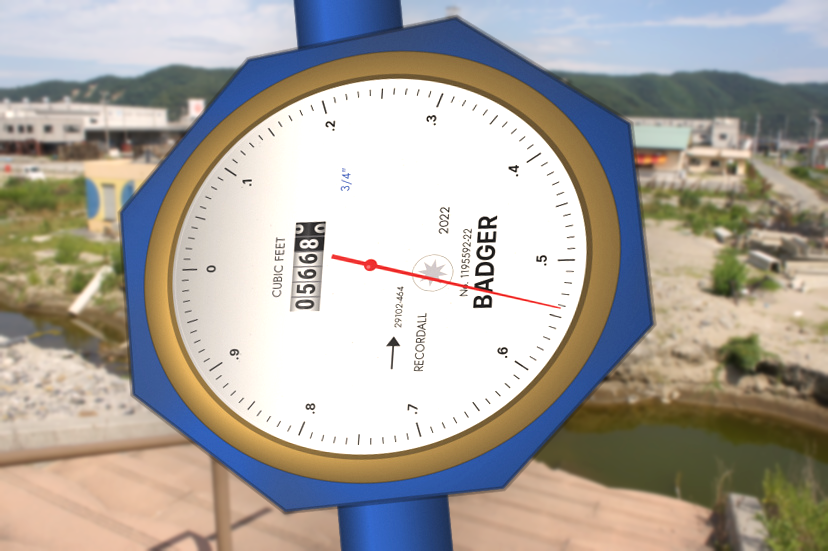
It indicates ft³ 56688.54
